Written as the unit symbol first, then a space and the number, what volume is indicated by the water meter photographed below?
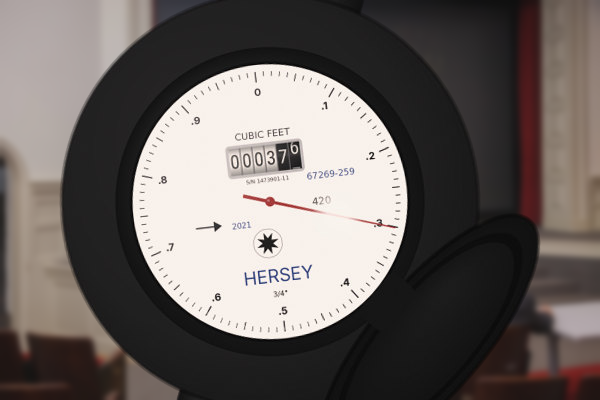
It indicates ft³ 376.30
